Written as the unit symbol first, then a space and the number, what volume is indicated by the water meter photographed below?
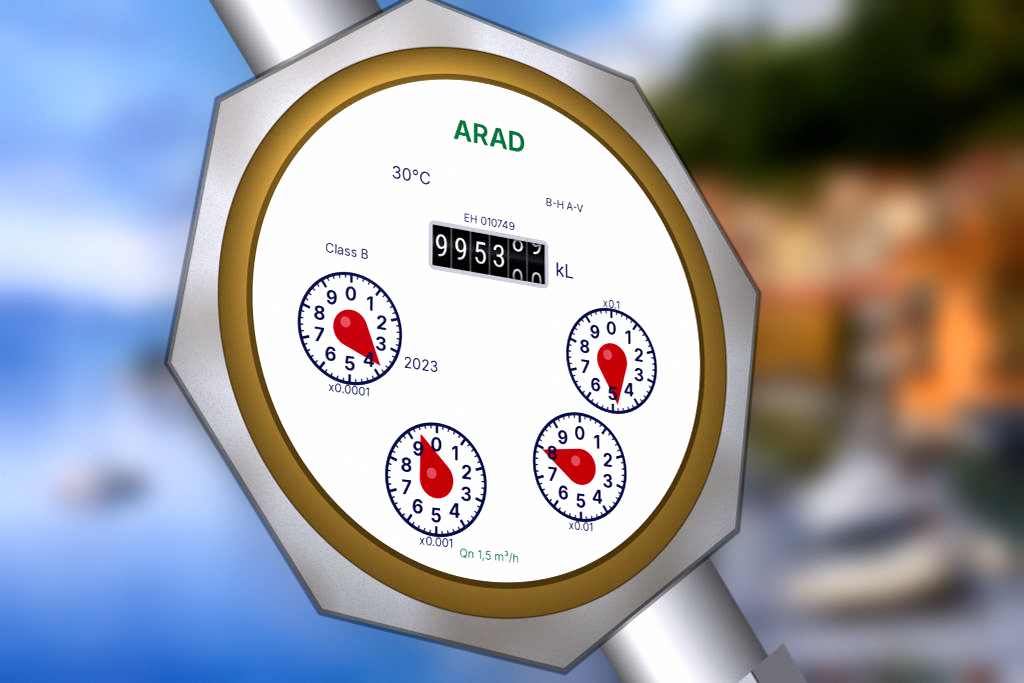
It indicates kL 995389.4793
